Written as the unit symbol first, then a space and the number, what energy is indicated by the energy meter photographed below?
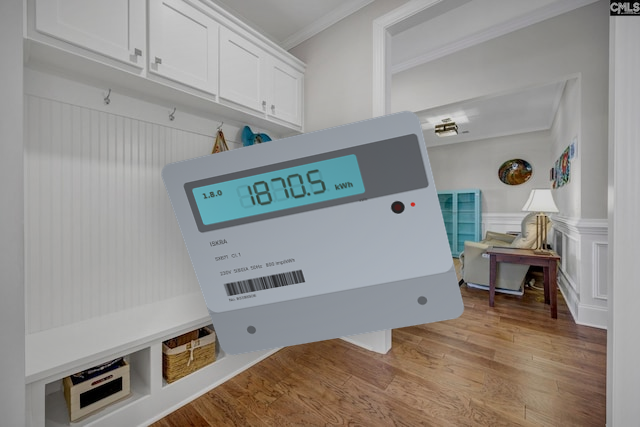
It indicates kWh 1870.5
